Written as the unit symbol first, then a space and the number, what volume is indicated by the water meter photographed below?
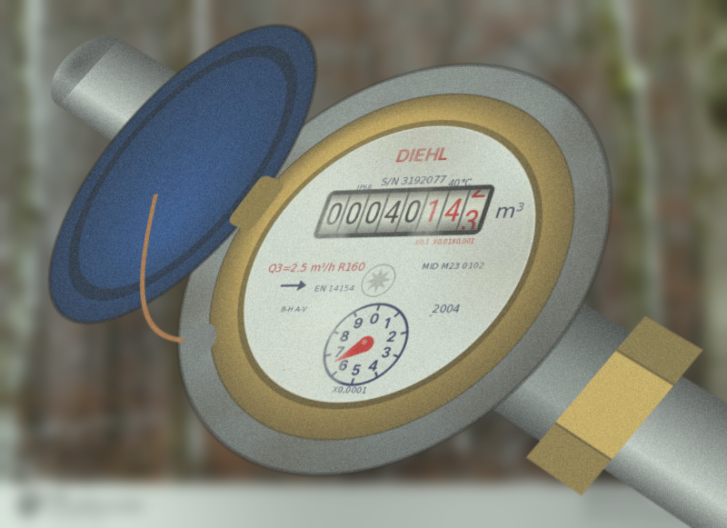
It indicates m³ 40.1426
